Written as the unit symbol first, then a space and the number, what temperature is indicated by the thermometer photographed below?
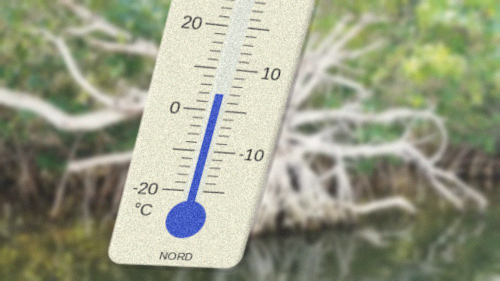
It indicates °C 4
